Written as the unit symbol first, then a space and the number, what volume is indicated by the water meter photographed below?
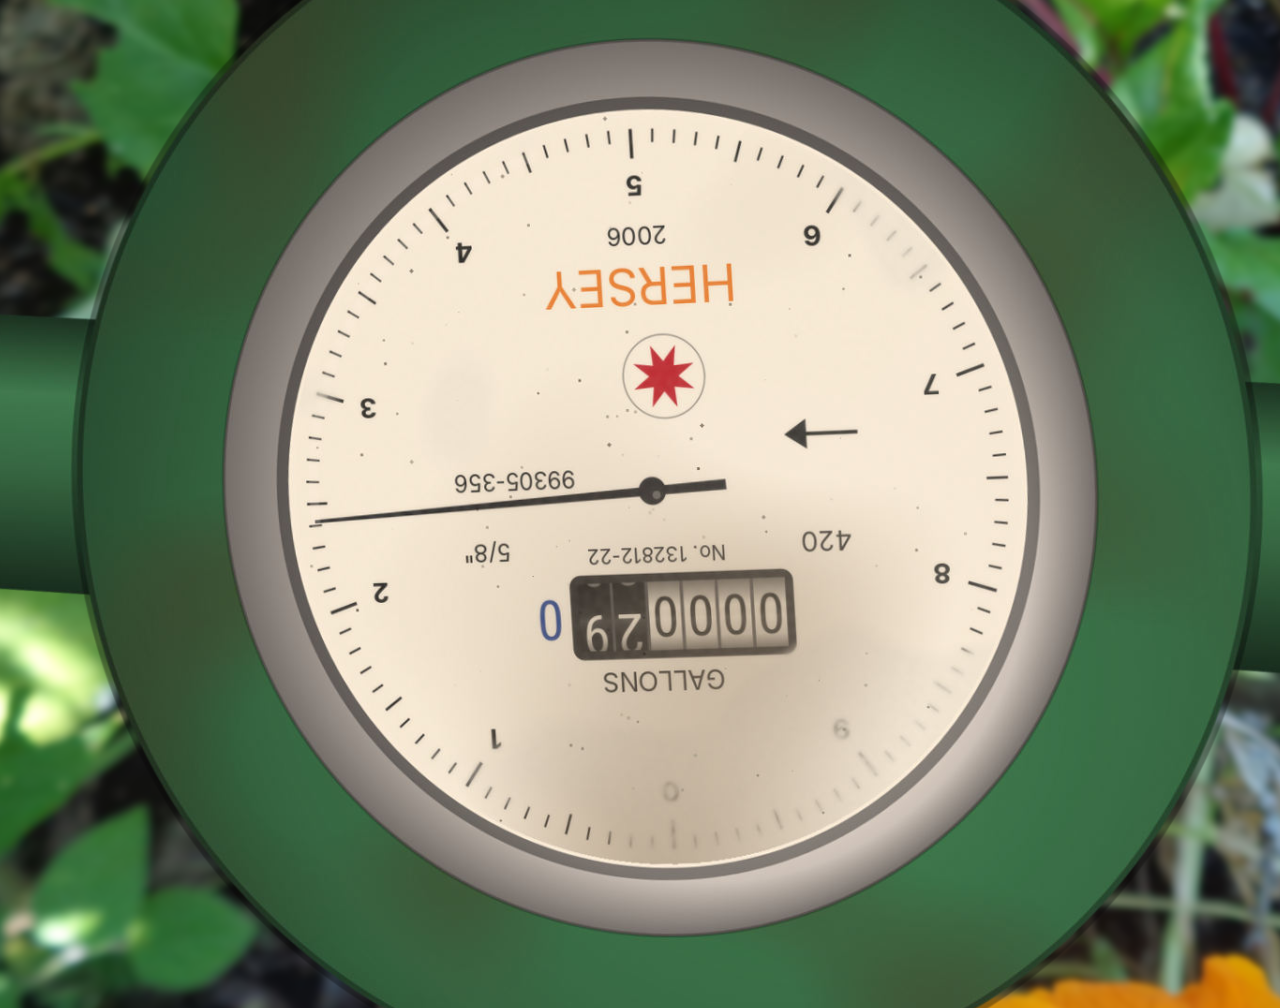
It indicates gal 292.4
